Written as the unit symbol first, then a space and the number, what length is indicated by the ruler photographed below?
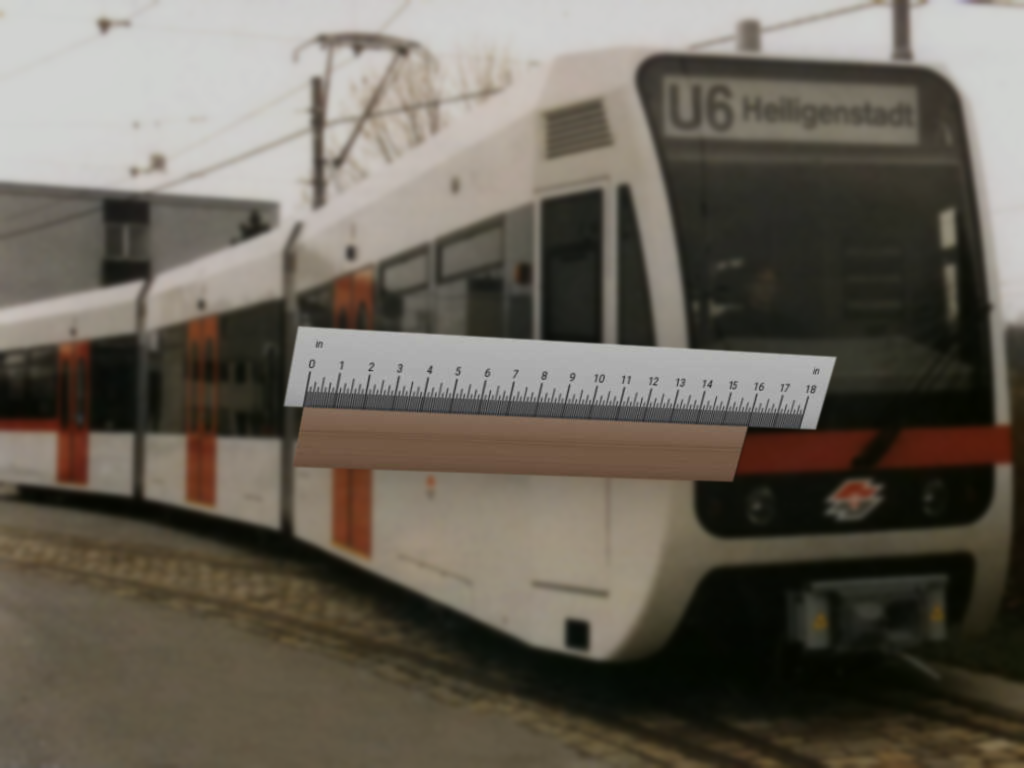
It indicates in 16
